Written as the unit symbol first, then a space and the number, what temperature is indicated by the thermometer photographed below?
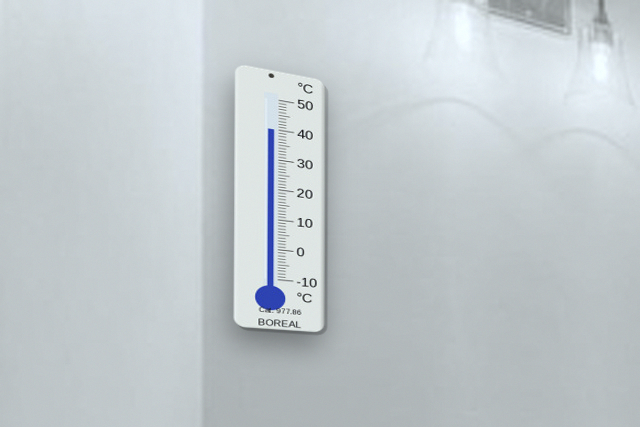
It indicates °C 40
